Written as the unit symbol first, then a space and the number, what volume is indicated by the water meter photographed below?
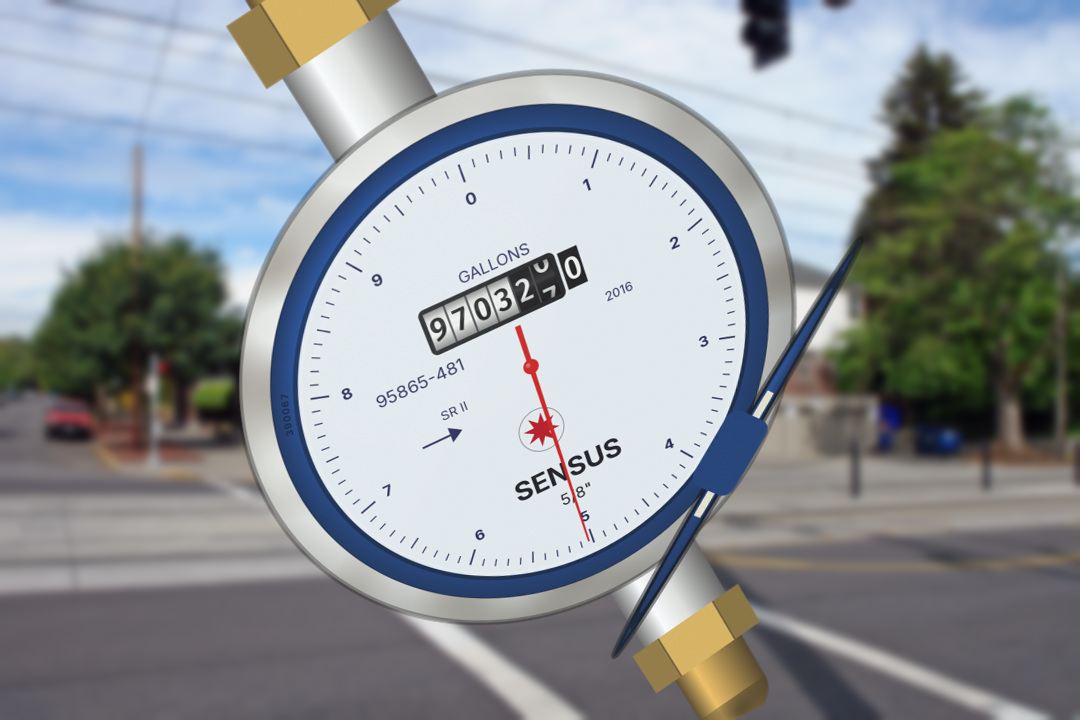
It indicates gal 9703265.0
